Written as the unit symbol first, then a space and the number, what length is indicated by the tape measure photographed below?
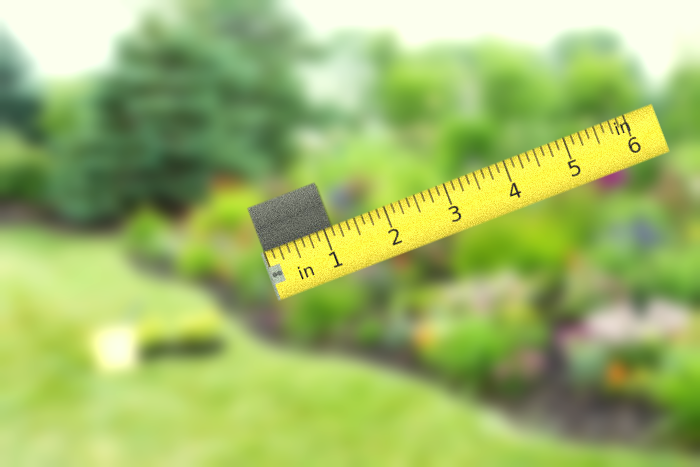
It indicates in 1.125
